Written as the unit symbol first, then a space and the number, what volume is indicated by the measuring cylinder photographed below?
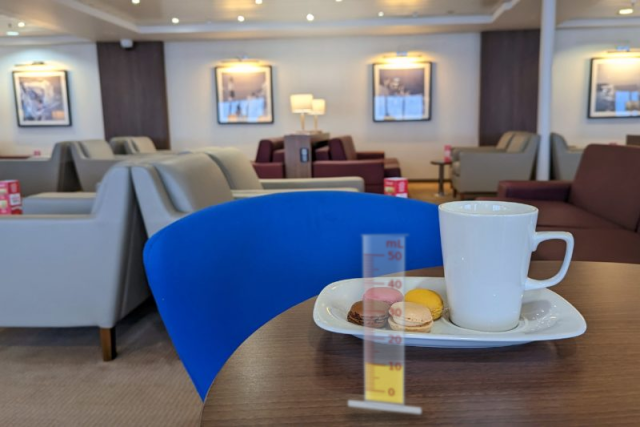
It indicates mL 10
